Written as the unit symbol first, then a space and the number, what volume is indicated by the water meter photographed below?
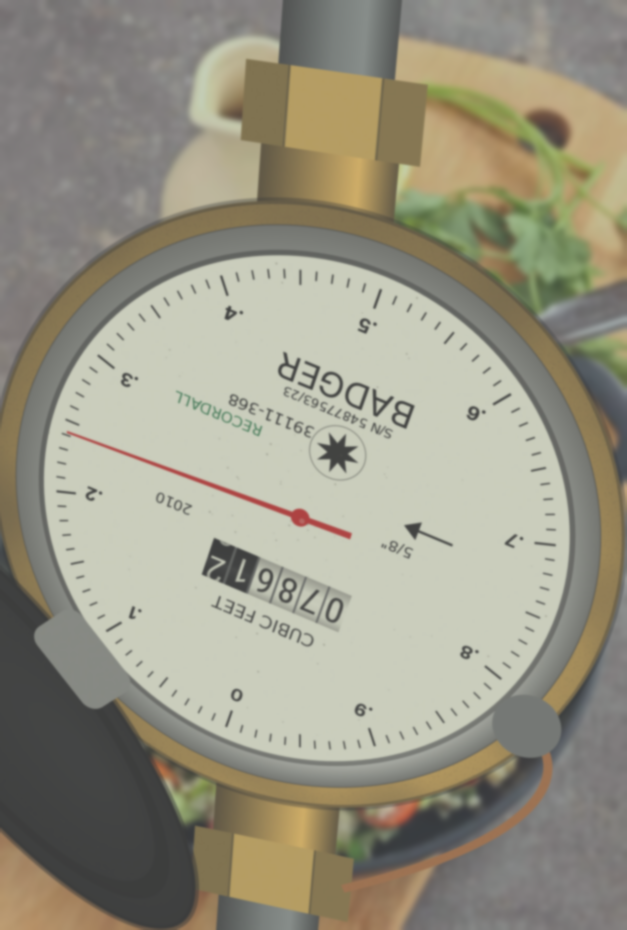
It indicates ft³ 78612.24
